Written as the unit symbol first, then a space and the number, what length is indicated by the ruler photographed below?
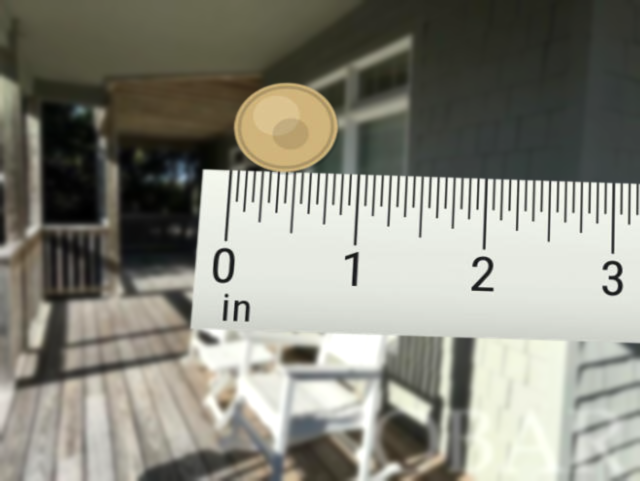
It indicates in 0.8125
